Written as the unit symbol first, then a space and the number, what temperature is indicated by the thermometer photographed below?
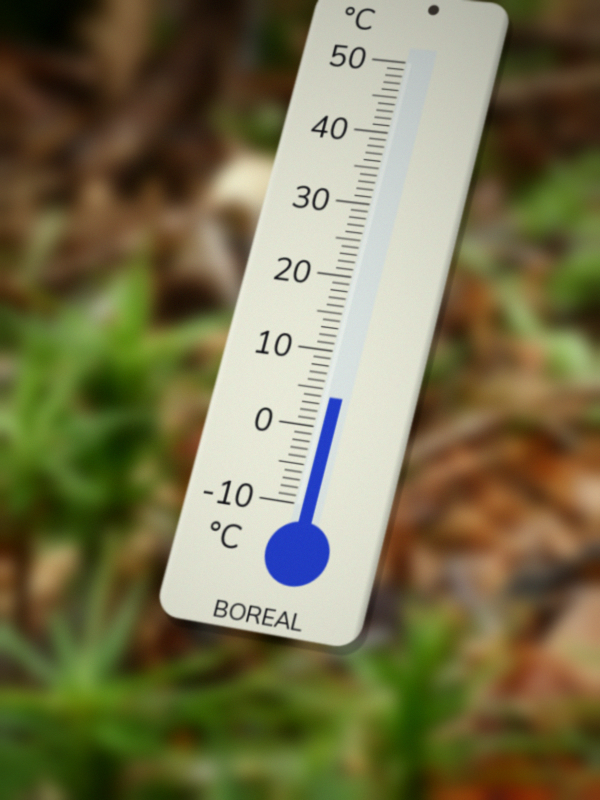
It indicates °C 4
